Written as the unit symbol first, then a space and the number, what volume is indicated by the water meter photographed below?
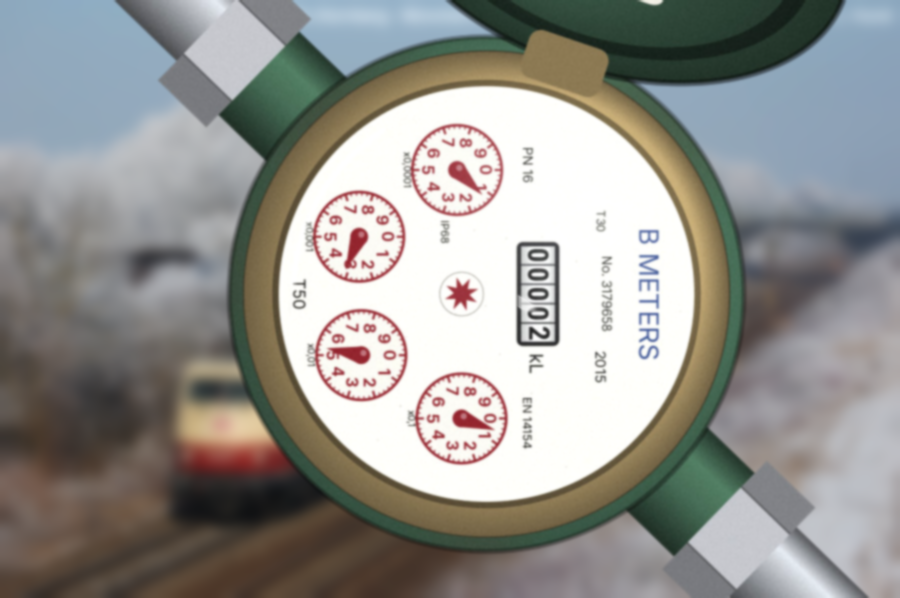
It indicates kL 2.0531
